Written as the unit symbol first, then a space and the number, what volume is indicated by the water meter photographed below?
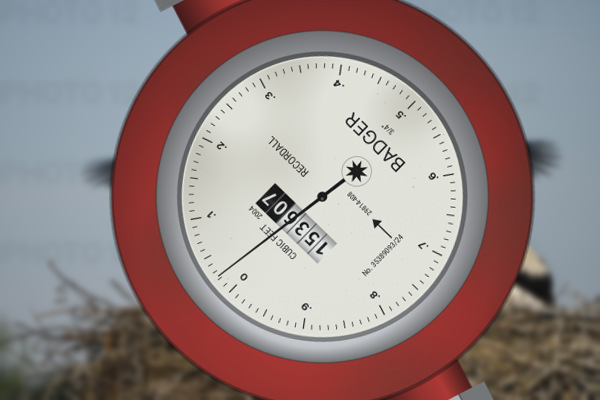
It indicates ft³ 153607.02
